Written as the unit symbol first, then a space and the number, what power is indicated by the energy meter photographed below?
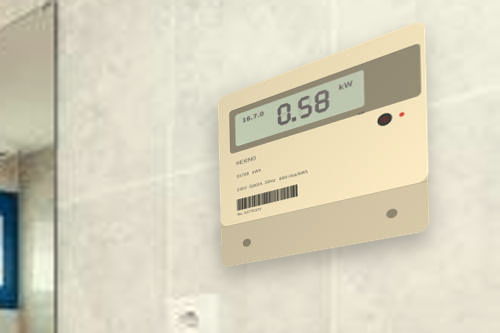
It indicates kW 0.58
